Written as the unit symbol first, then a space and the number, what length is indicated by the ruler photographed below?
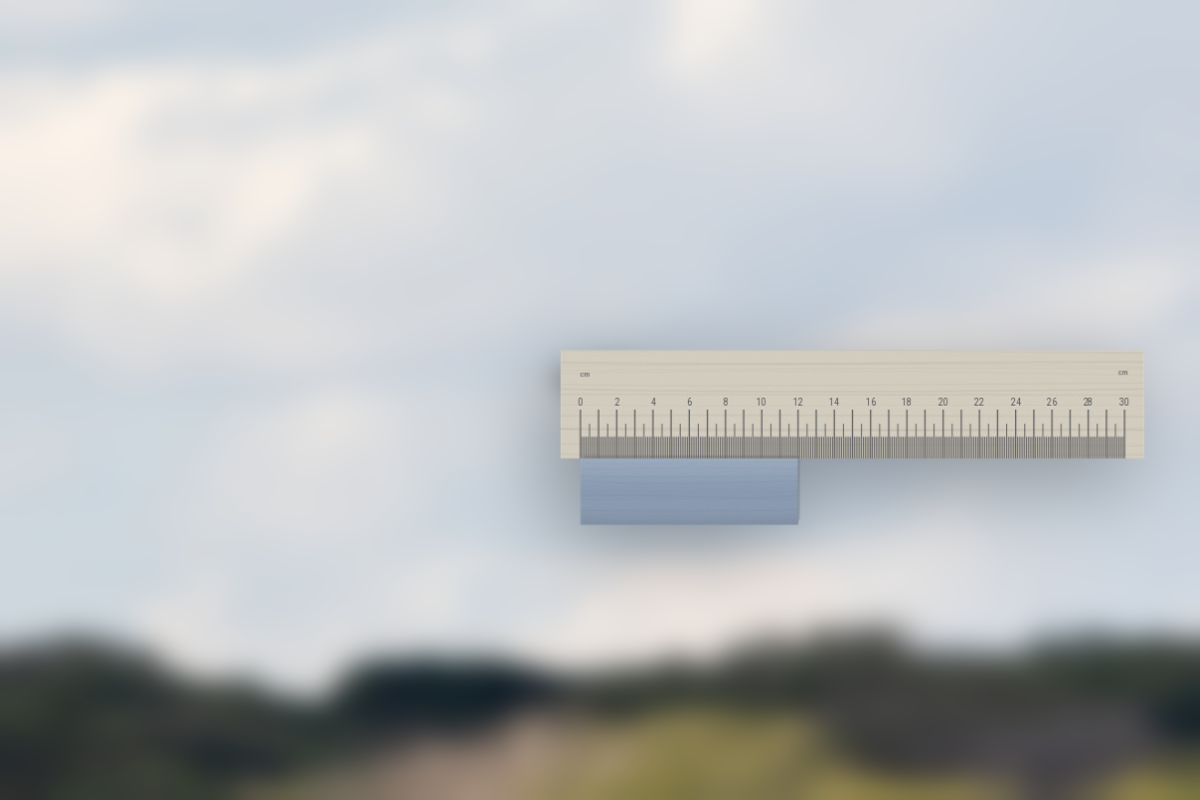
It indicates cm 12
